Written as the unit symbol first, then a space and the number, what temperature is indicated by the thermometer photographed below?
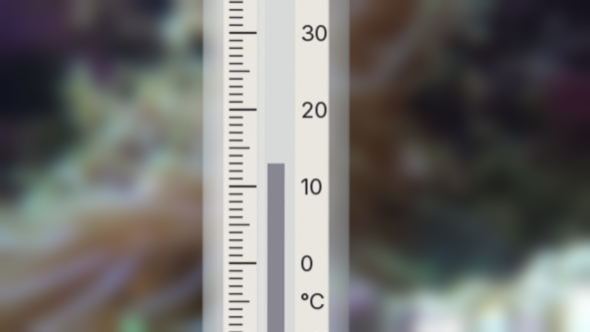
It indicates °C 13
